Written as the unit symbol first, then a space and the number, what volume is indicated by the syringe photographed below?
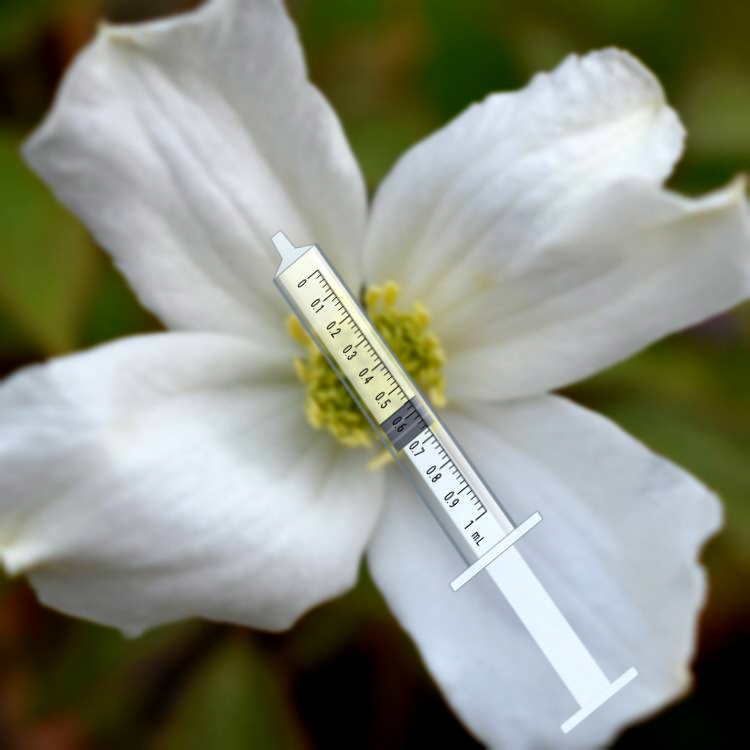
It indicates mL 0.56
